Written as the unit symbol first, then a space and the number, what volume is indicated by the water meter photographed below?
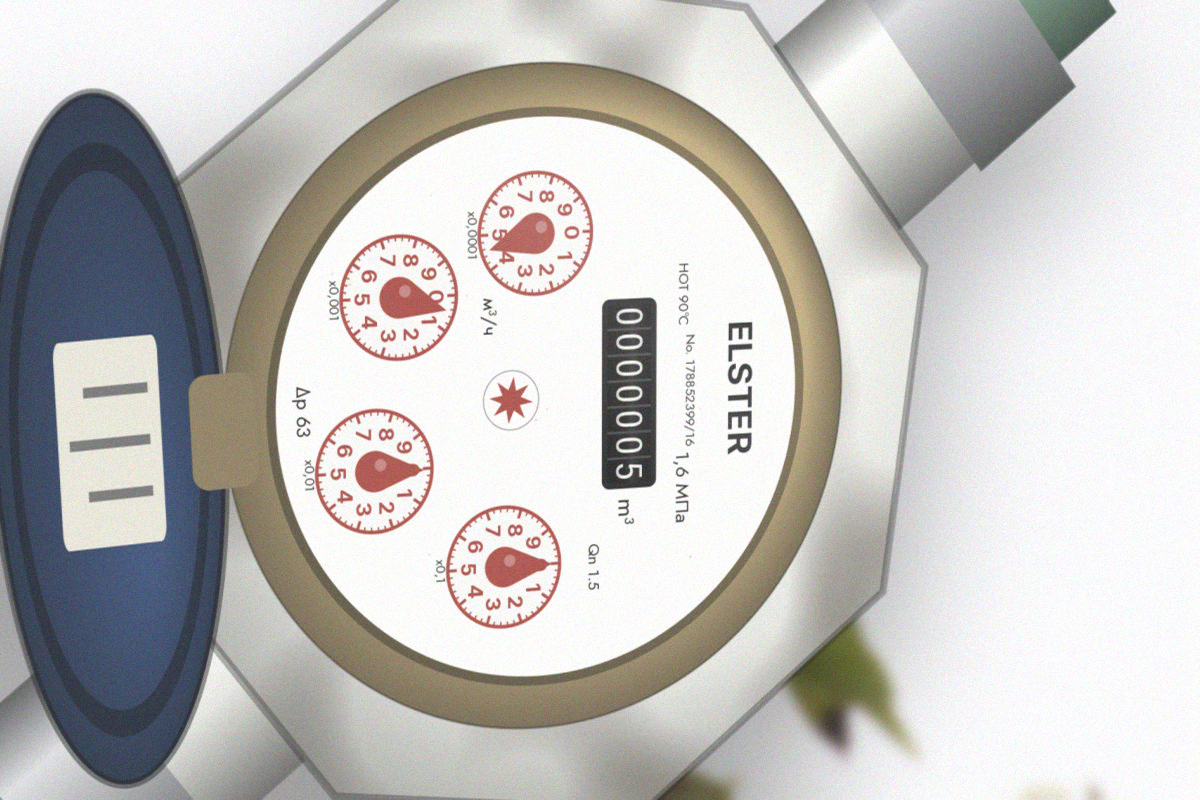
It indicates m³ 5.0004
